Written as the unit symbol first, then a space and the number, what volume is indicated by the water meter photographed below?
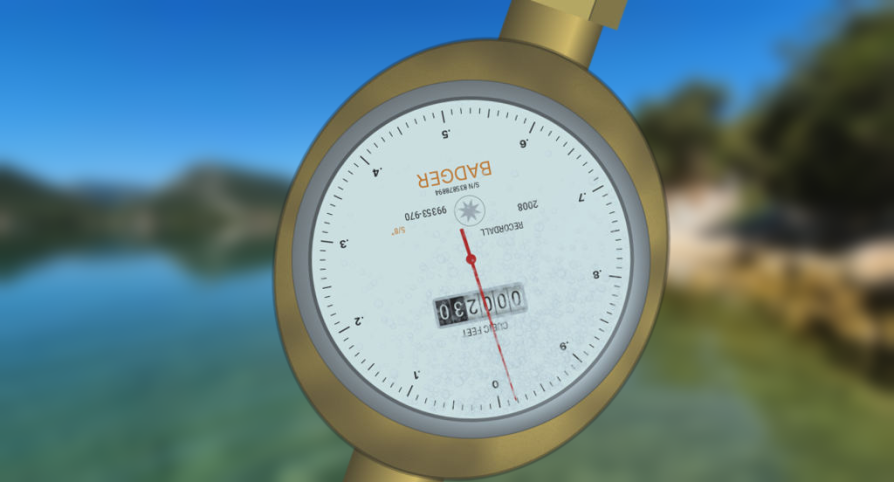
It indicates ft³ 229.98
